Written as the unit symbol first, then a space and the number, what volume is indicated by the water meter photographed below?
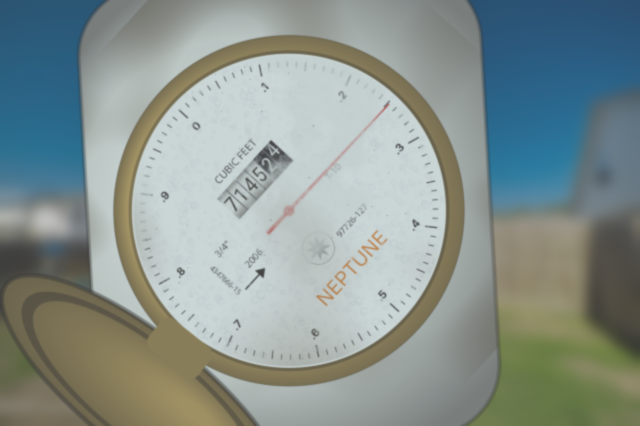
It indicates ft³ 714524.25
